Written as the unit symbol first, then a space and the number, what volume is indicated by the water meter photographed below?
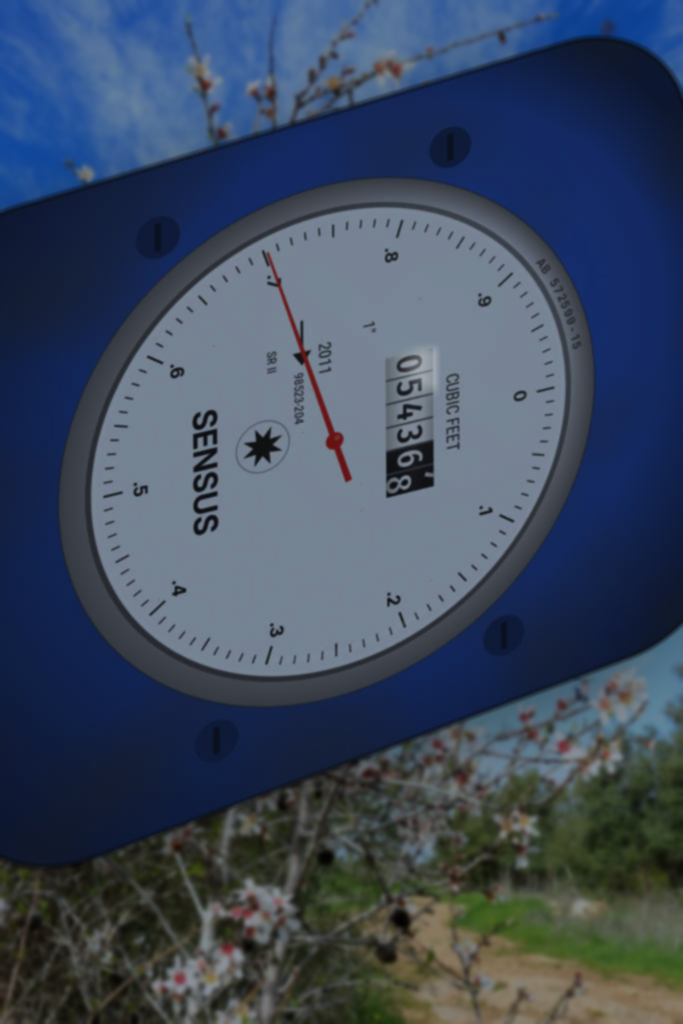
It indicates ft³ 54367.70
